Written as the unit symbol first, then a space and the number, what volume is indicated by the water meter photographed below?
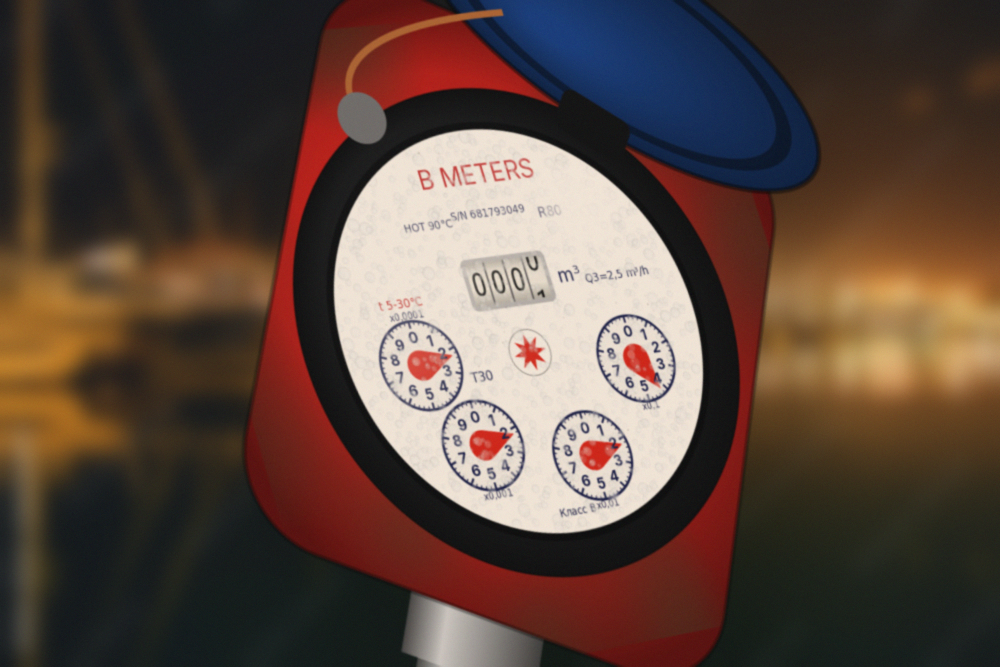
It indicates m³ 0.4222
